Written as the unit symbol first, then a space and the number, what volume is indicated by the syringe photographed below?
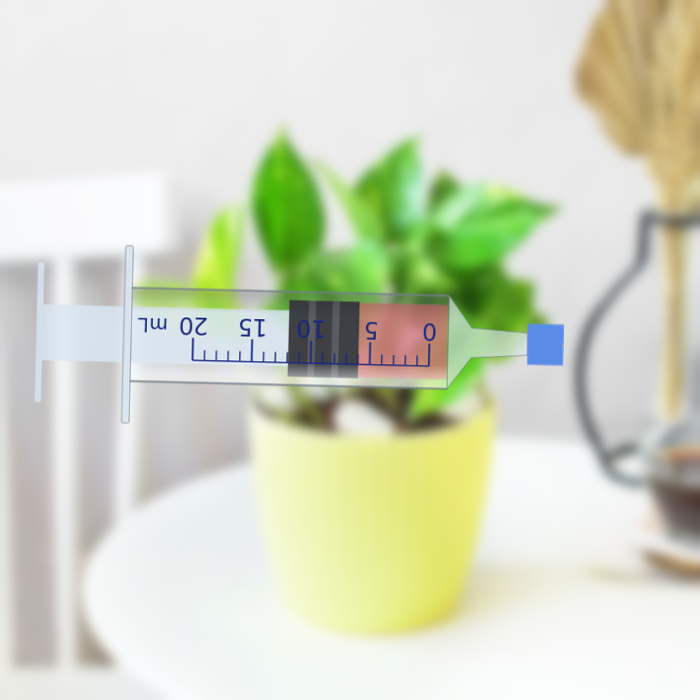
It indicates mL 6
